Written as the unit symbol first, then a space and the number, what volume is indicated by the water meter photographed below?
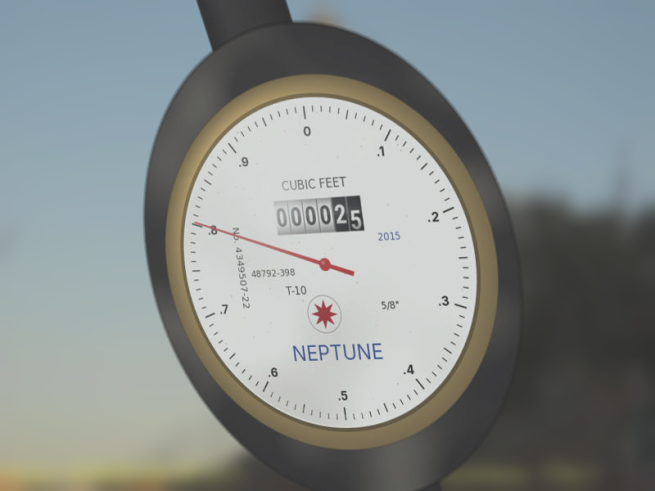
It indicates ft³ 24.80
